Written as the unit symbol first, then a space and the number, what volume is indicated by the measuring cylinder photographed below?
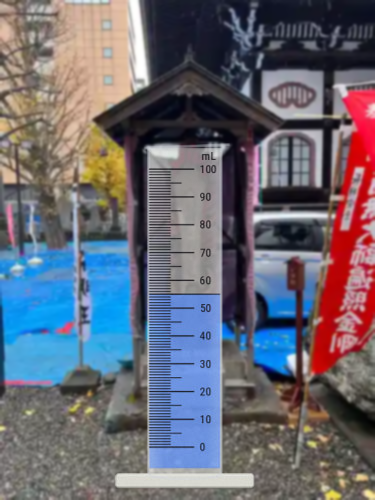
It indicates mL 55
